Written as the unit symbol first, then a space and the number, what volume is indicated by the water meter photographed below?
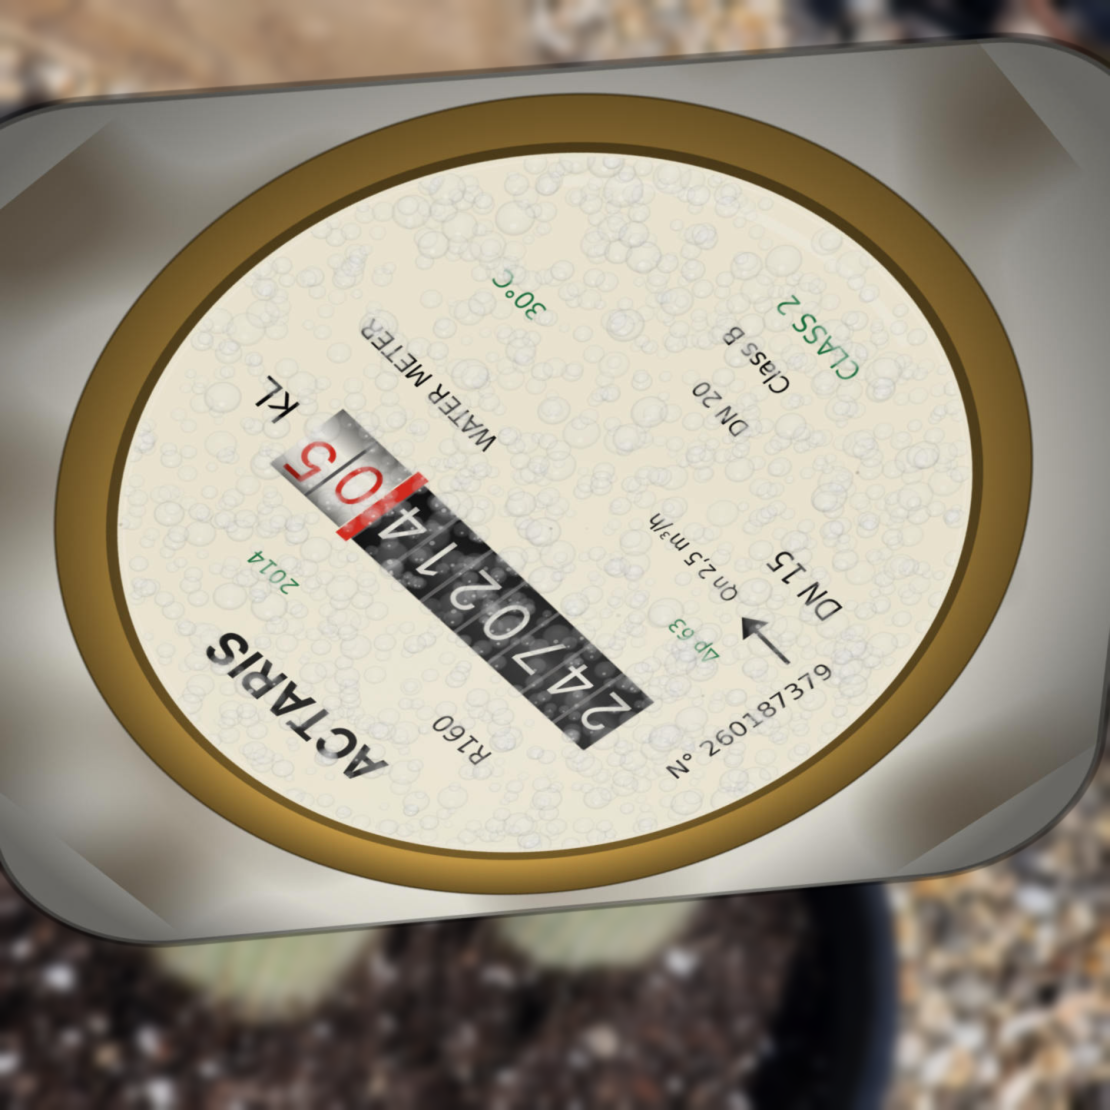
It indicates kL 2470214.05
